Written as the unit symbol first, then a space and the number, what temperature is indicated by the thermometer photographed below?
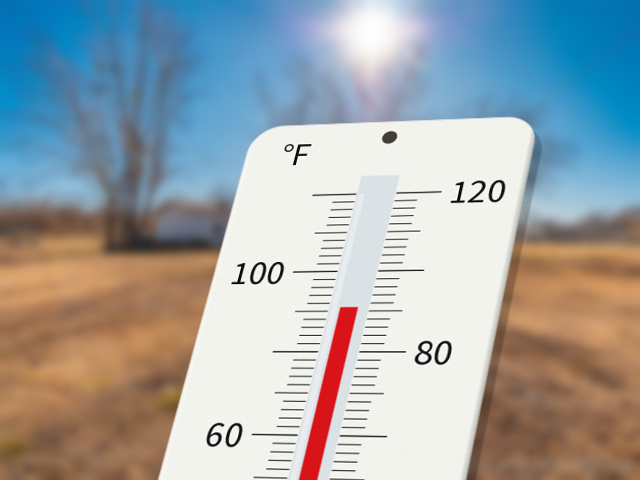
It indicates °F 91
